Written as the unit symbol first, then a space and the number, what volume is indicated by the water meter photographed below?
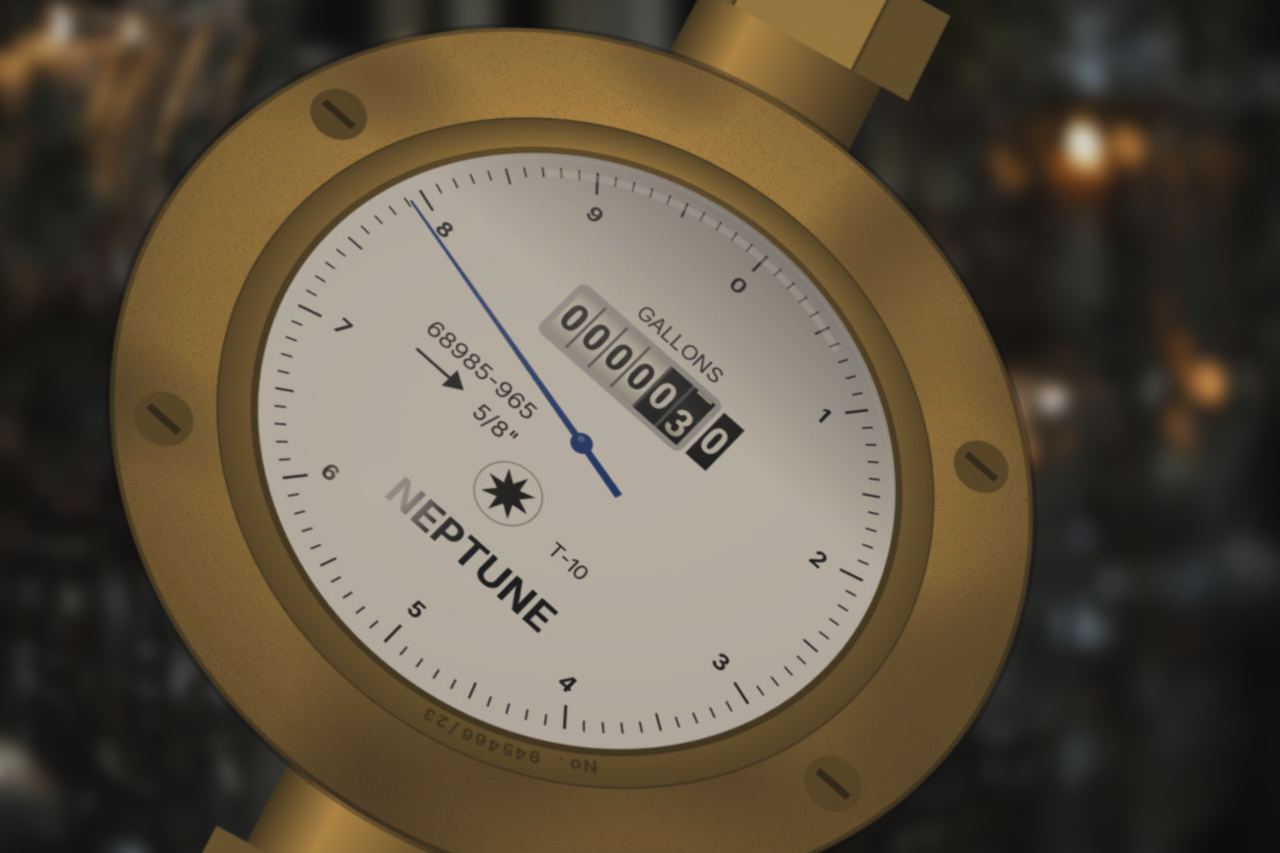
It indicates gal 27.9
